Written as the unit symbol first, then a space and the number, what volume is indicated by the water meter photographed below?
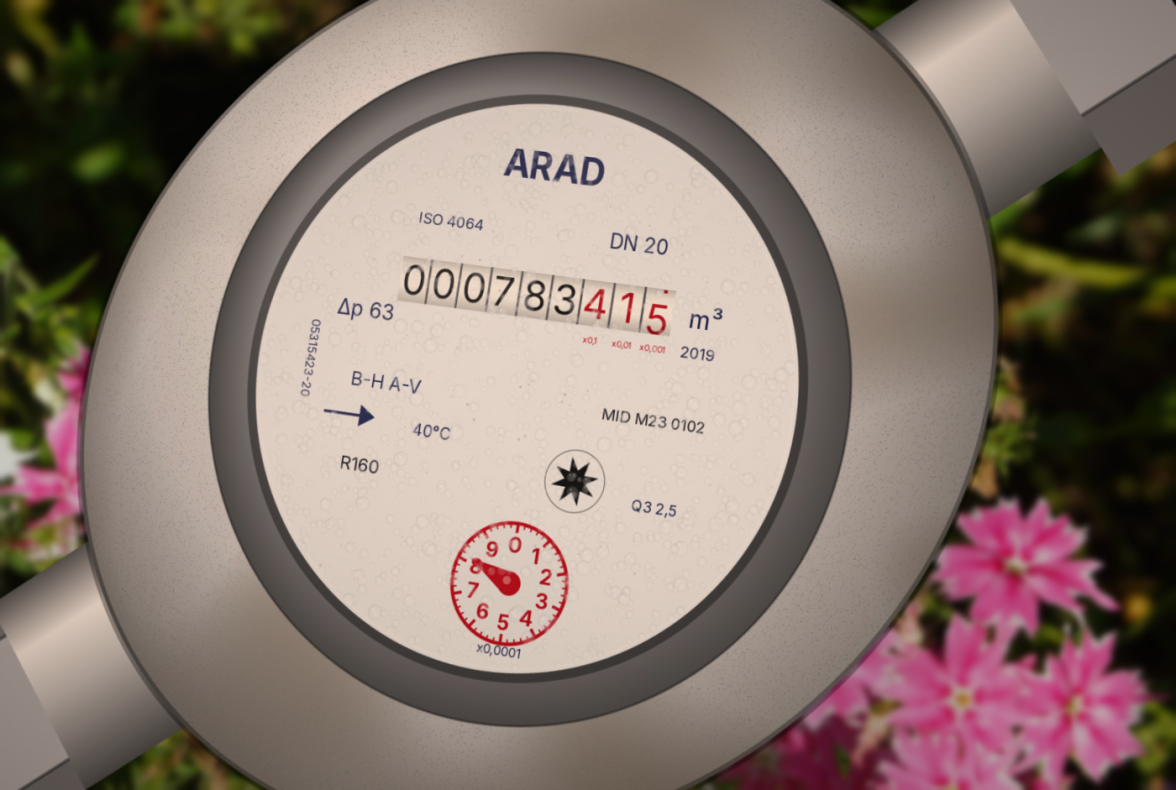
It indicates m³ 783.4148
